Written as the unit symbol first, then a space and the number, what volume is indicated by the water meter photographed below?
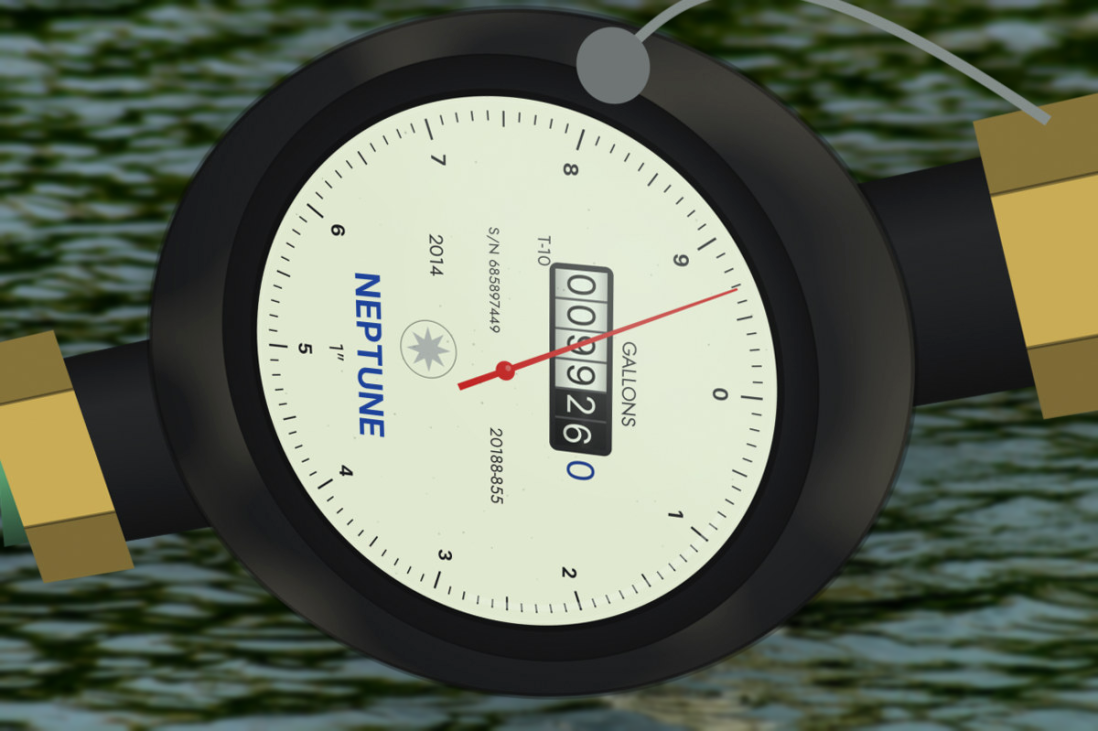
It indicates gal 99259.3
